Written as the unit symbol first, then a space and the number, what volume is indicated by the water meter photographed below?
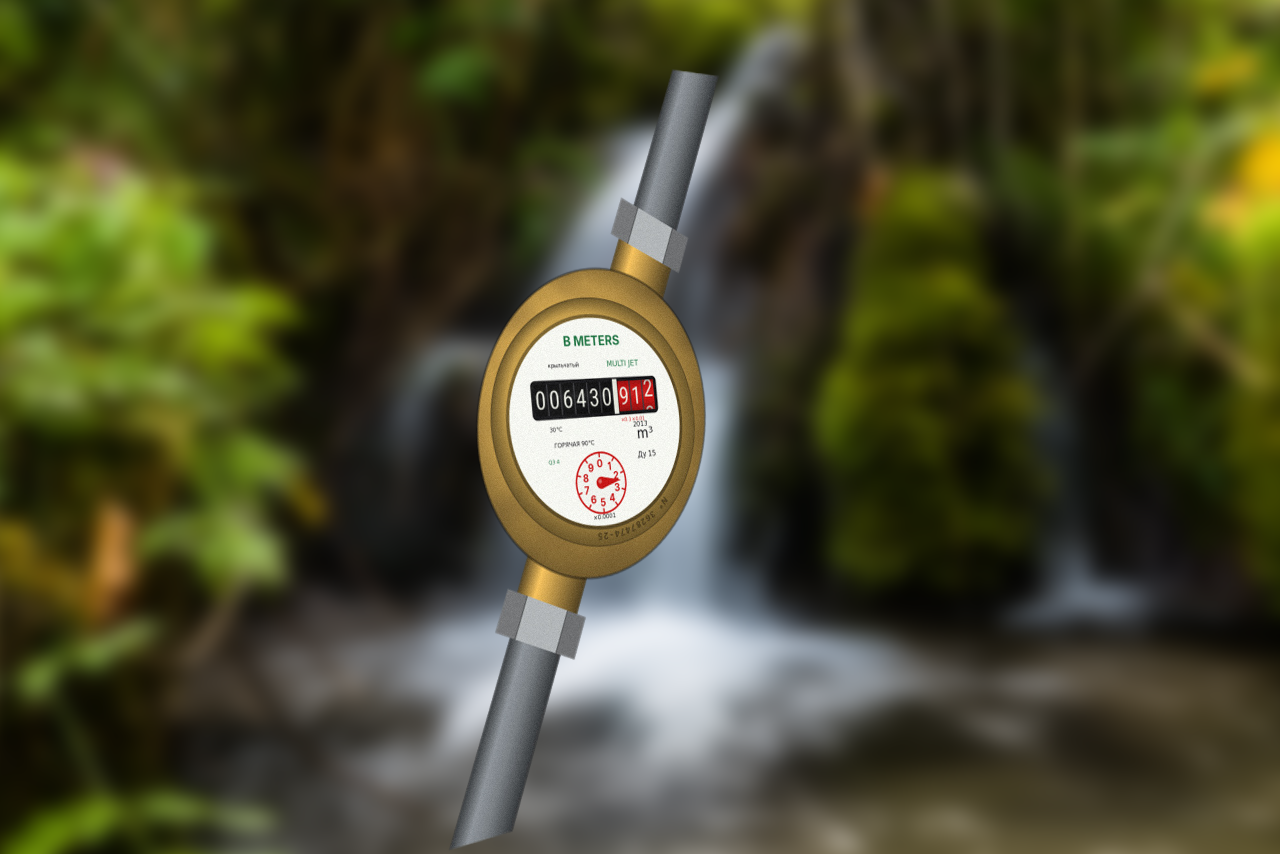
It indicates m³ 6430.9122
